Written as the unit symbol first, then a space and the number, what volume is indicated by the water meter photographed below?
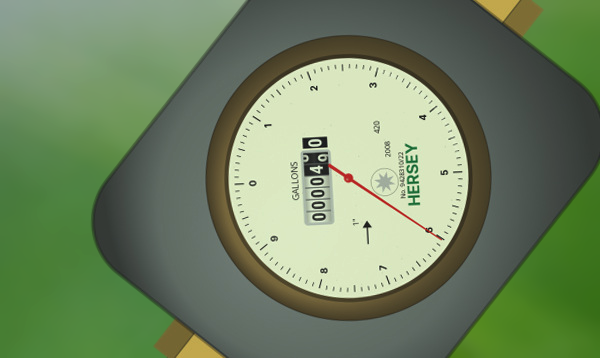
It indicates gal 486.0
